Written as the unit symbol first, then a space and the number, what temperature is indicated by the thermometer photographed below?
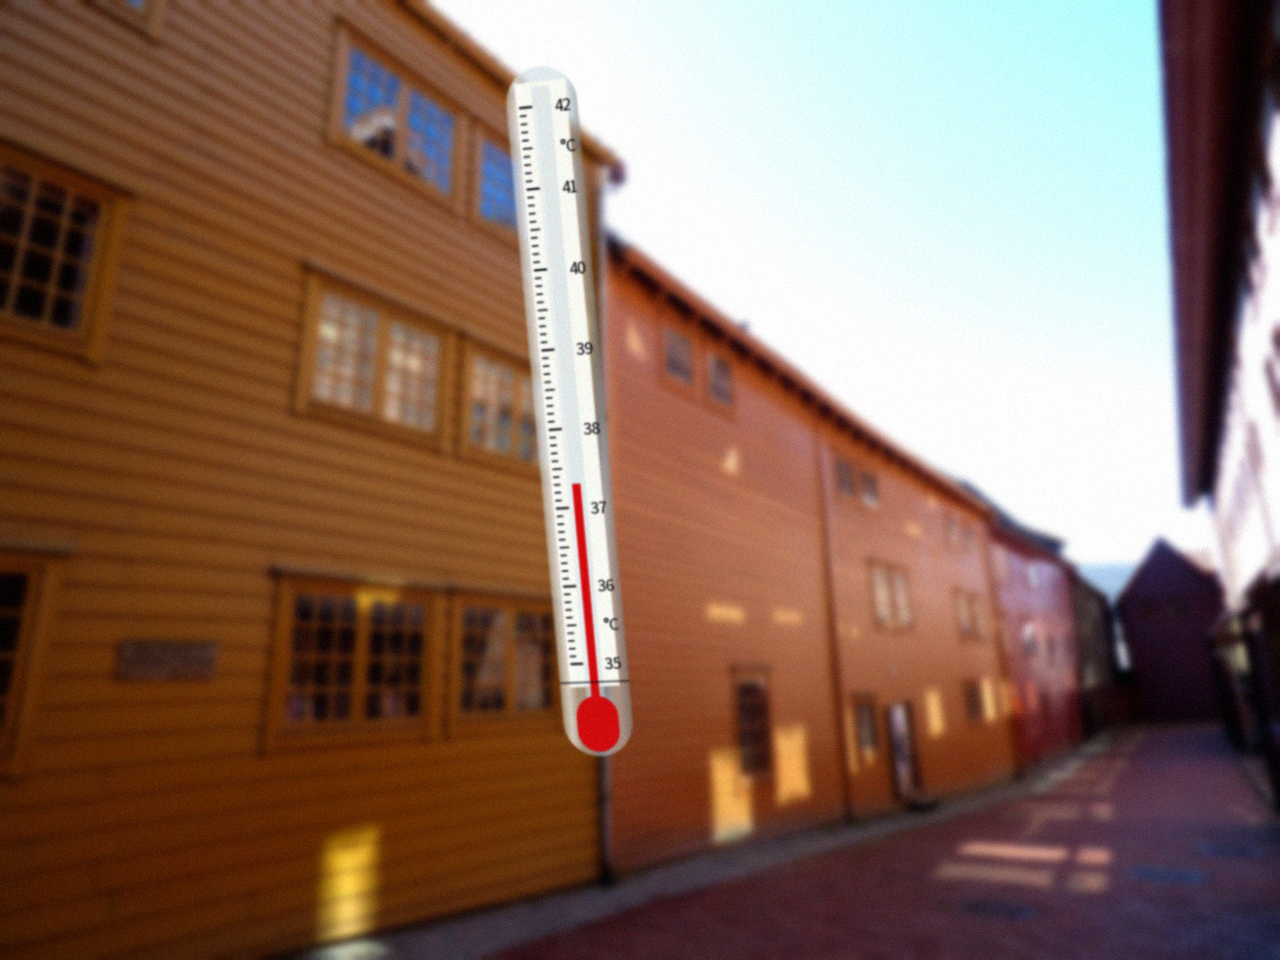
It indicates °C 37.3
